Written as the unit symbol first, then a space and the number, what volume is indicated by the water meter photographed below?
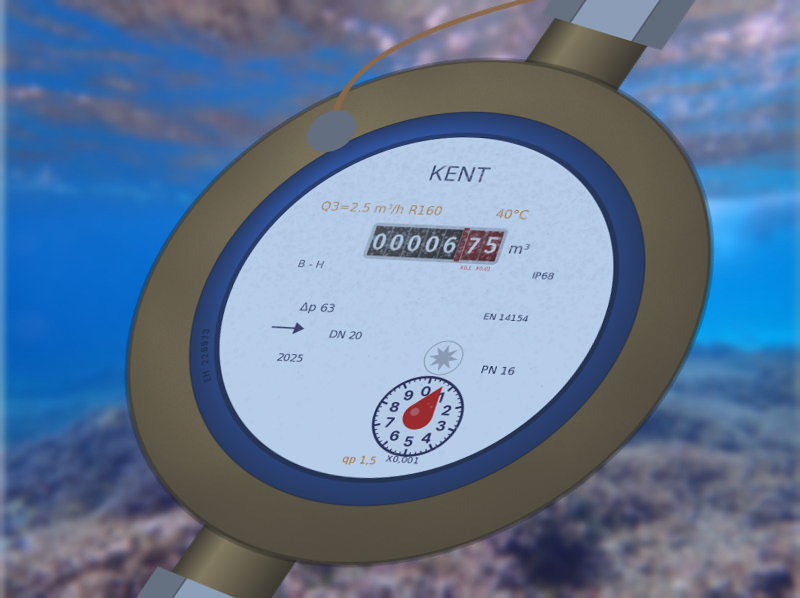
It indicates m³ 6.750
